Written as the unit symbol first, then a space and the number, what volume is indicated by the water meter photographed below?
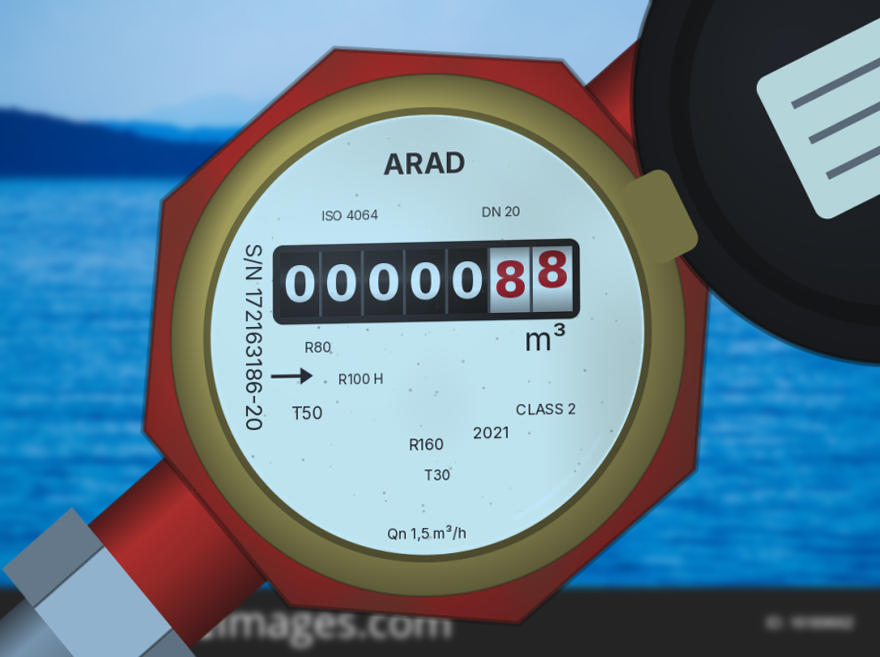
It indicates m³ 0.88
